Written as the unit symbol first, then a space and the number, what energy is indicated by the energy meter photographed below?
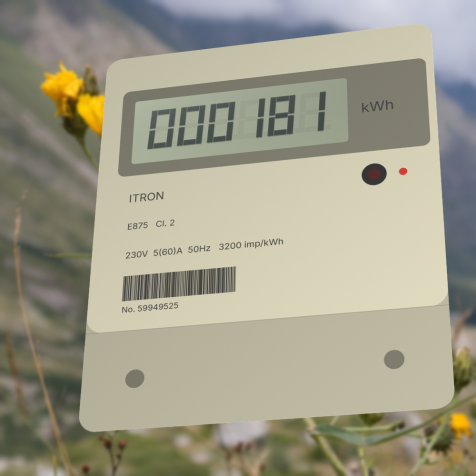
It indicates kWh 181
